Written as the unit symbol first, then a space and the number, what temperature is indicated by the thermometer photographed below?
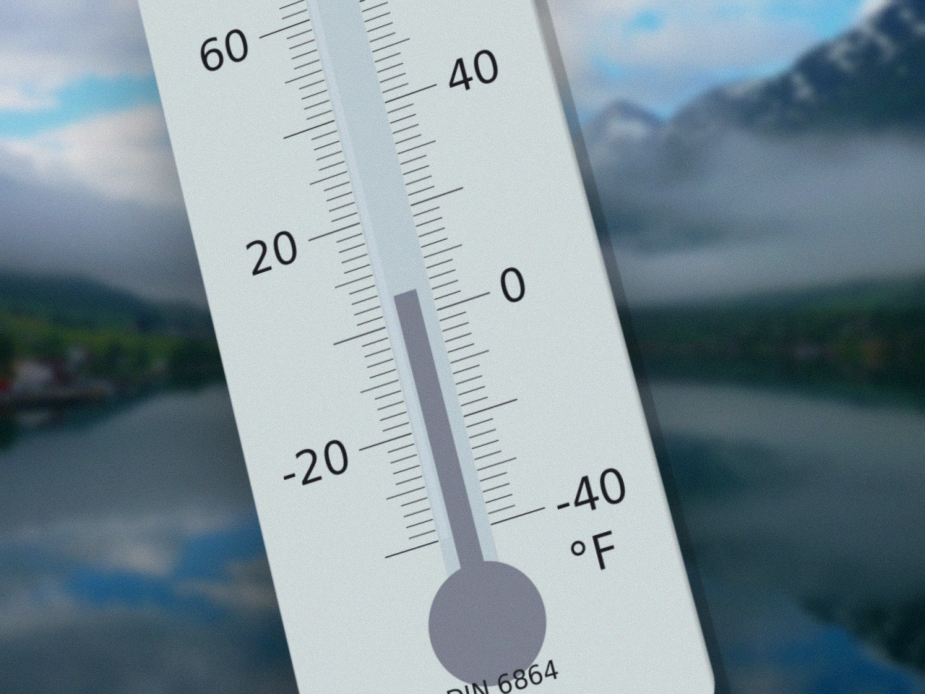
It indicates °F 5
